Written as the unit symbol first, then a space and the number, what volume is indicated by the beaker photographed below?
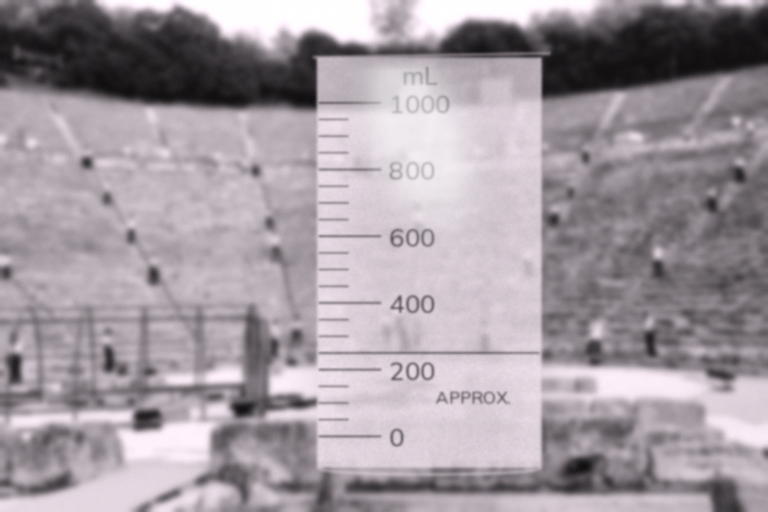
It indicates mL 250
